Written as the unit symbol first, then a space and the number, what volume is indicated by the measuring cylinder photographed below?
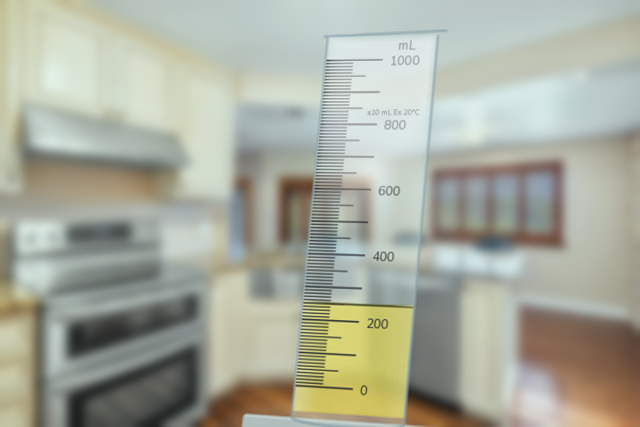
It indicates mL 250
